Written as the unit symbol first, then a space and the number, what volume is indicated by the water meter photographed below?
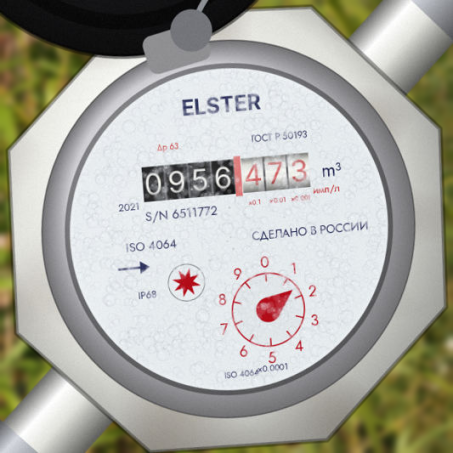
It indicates m³ 956.4731
